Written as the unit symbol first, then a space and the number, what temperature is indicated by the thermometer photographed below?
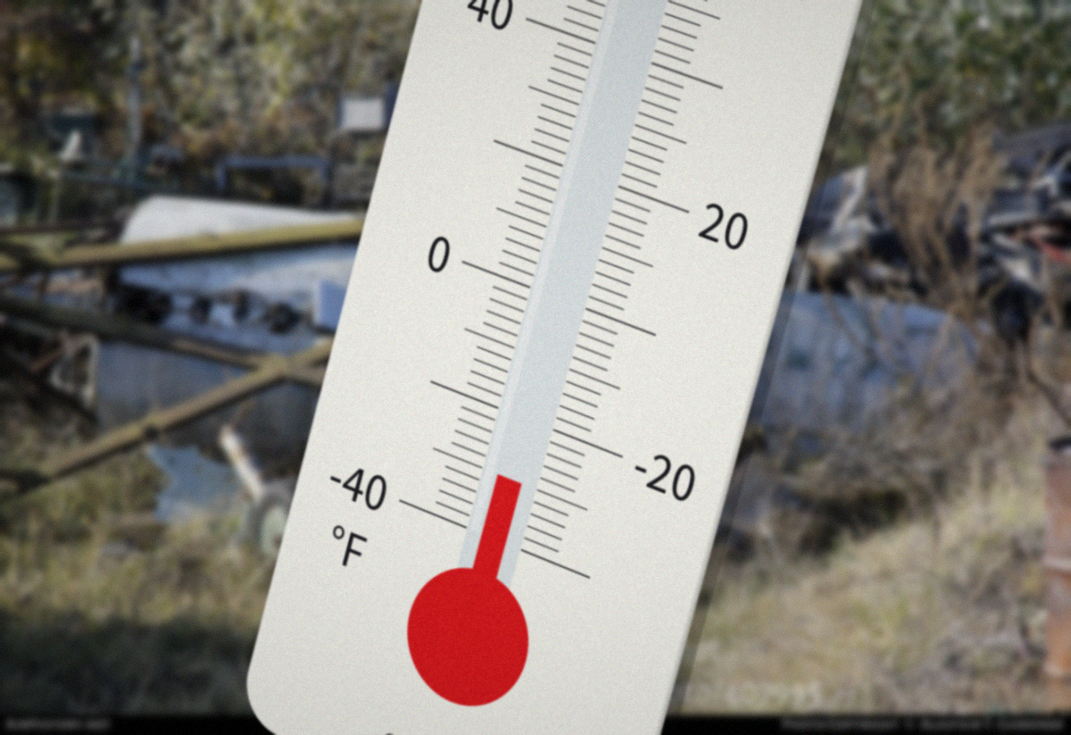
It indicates °F -30
